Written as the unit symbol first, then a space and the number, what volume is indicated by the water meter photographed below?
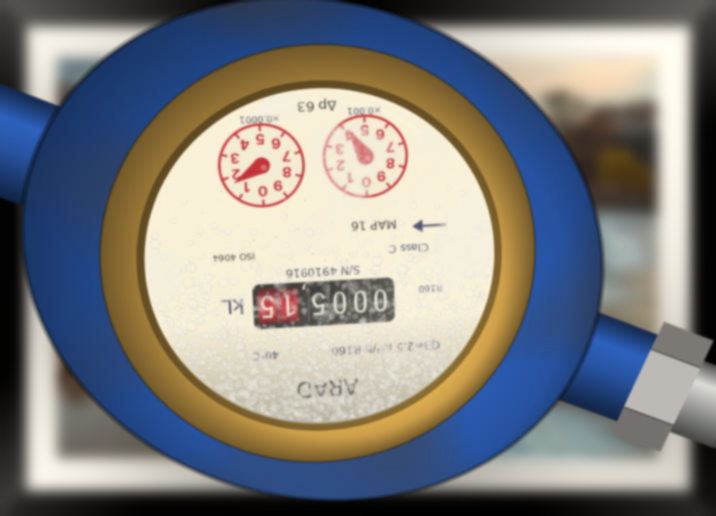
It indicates kL 5.1541
